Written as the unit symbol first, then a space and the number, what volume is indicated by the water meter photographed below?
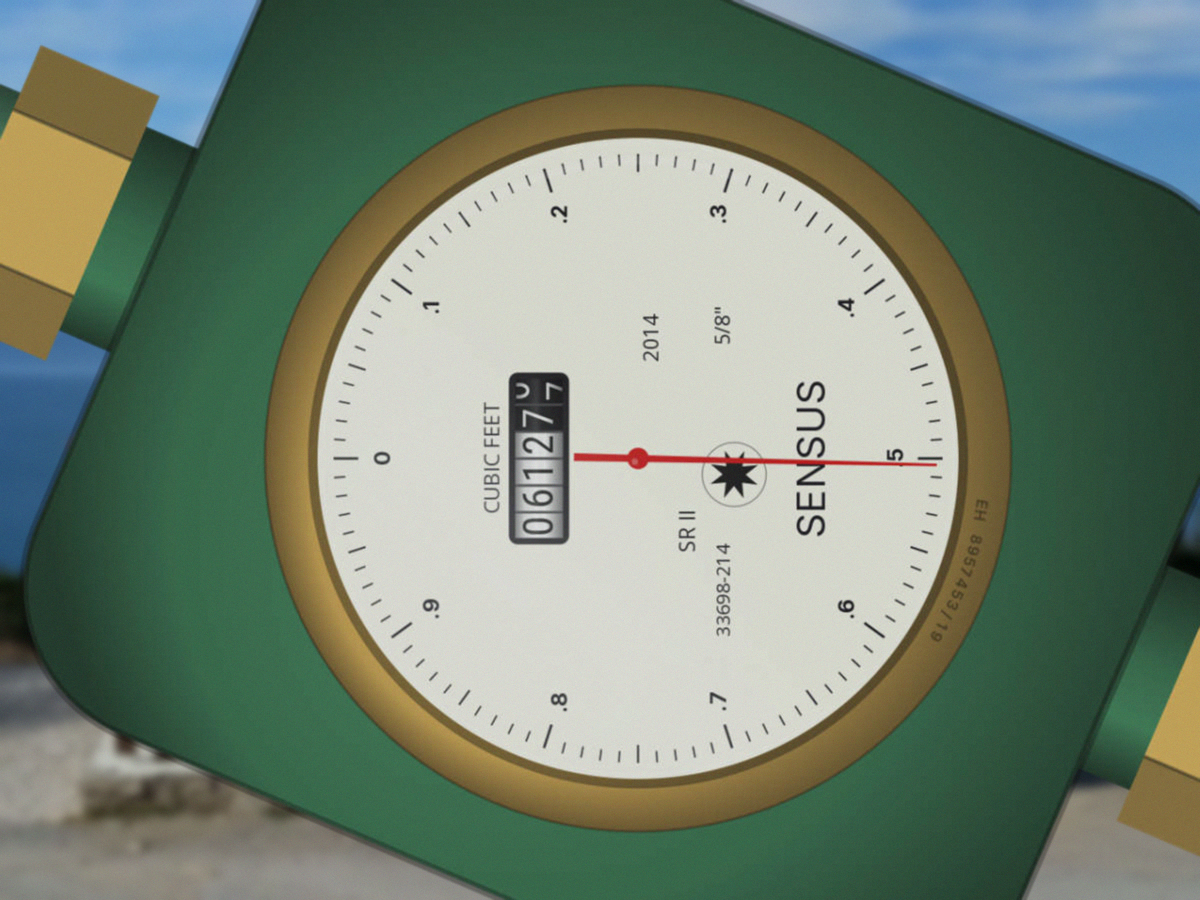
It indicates ft³ 61276.50
